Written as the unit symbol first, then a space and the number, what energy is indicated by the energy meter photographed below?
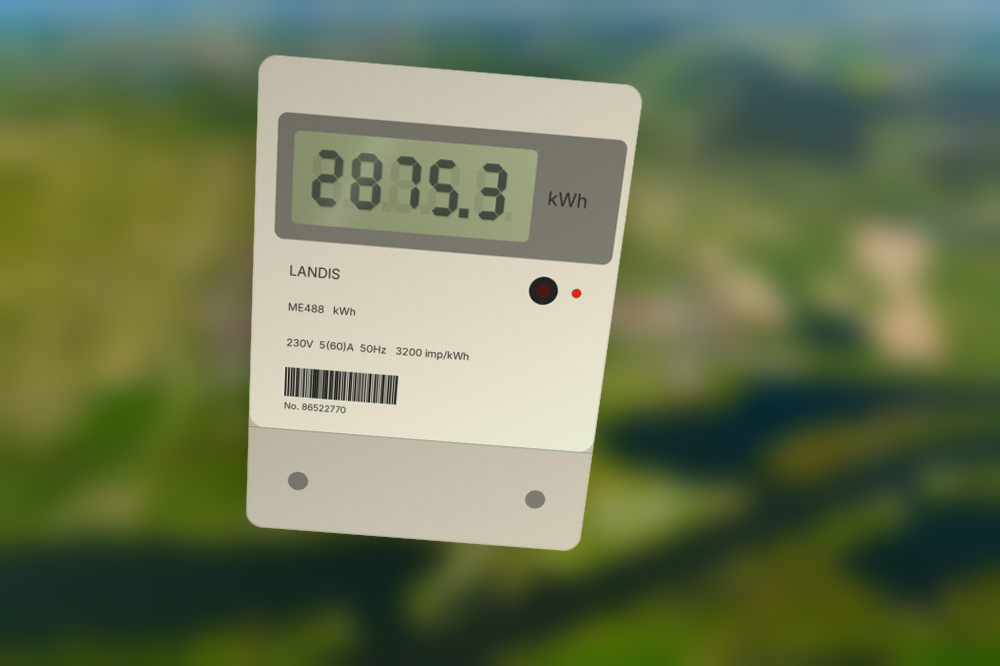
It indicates kWh 2875.3
